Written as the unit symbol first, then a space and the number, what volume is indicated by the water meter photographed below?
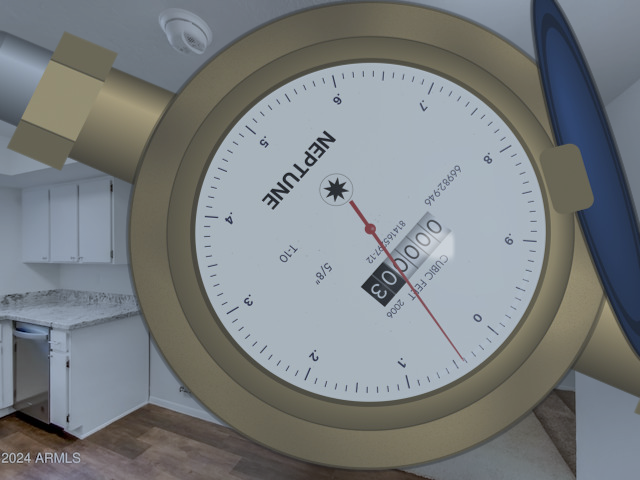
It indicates ft³ 3.04
